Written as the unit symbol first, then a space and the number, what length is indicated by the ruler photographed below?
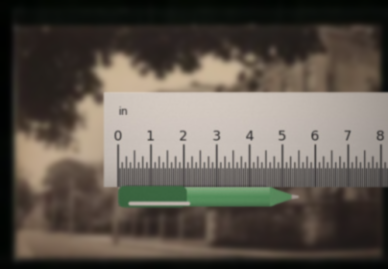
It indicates in 5.5
